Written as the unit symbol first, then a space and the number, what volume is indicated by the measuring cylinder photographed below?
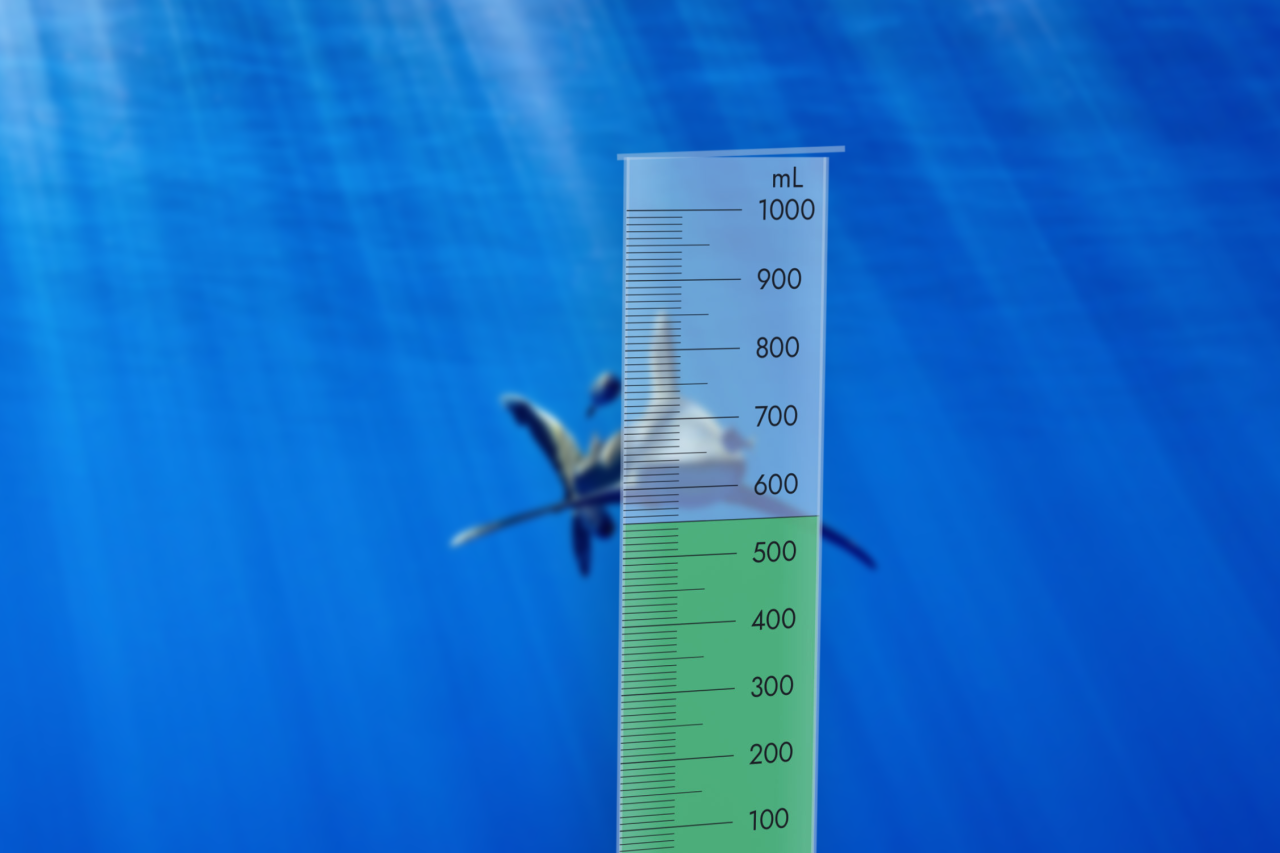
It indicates mL 550
